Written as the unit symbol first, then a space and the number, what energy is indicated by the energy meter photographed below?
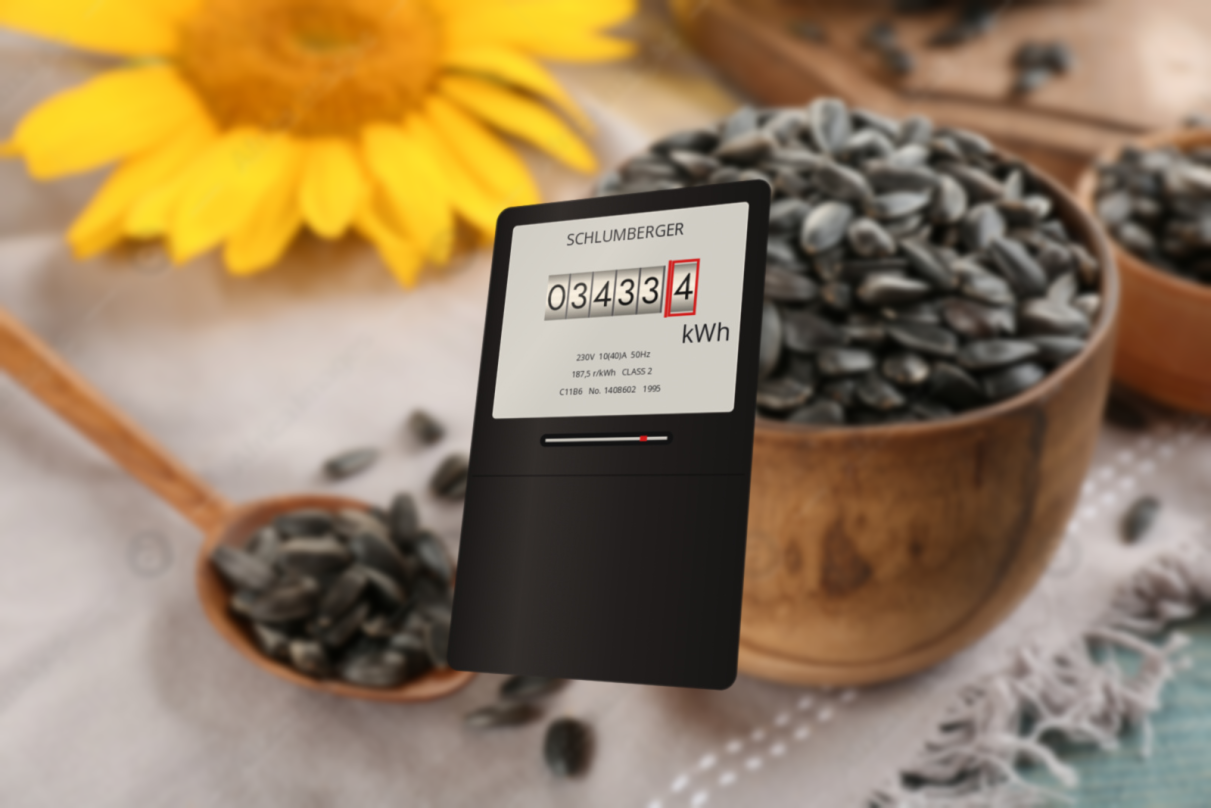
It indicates kWh 3433.4
